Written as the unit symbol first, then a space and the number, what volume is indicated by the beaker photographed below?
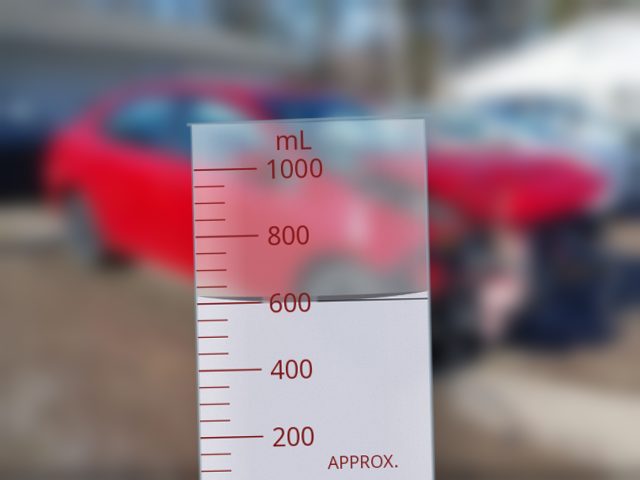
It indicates mL 600
